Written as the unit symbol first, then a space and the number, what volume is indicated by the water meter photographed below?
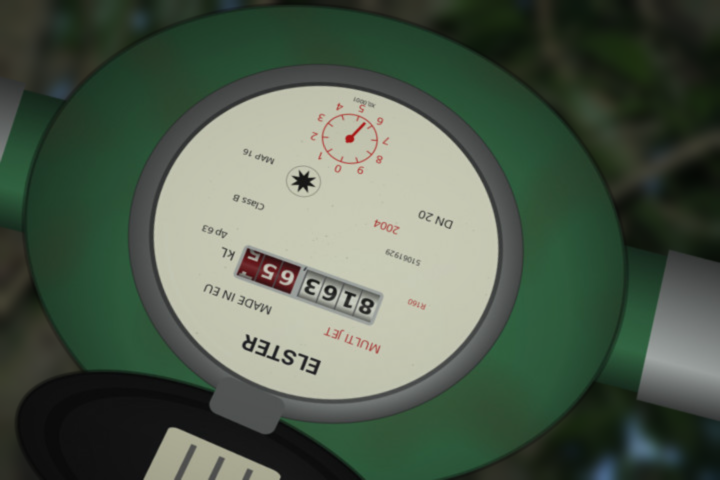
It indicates kL 8163.6545
